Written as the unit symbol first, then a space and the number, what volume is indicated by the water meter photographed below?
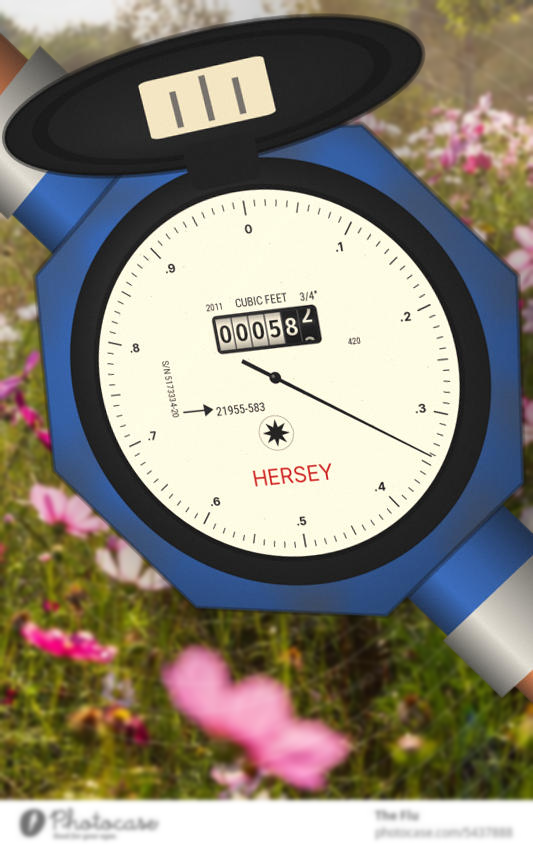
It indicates ft³ 582.34
